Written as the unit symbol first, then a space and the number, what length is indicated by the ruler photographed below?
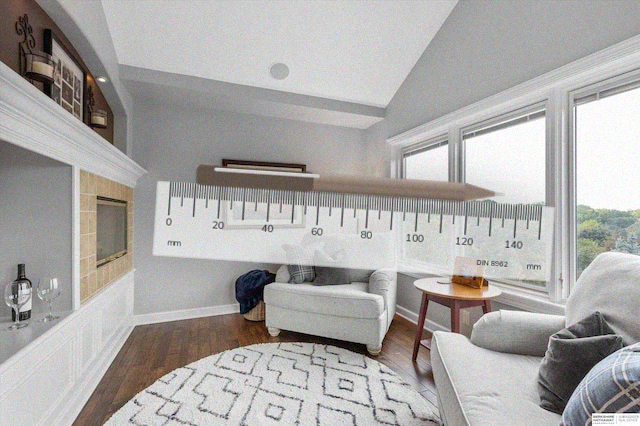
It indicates mm 125
